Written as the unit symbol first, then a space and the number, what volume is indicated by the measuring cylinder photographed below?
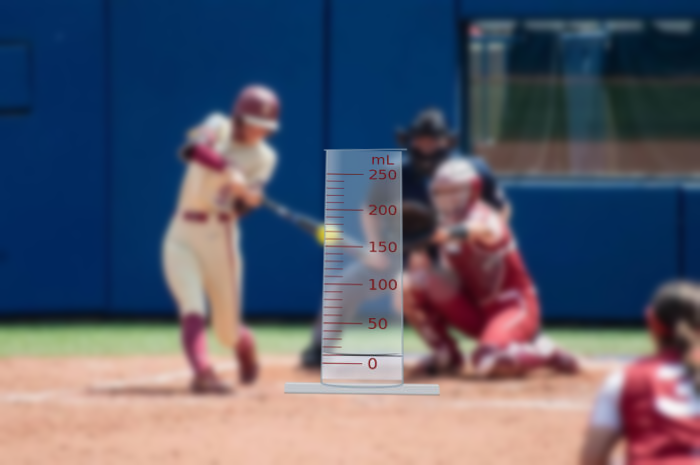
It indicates mL 10
